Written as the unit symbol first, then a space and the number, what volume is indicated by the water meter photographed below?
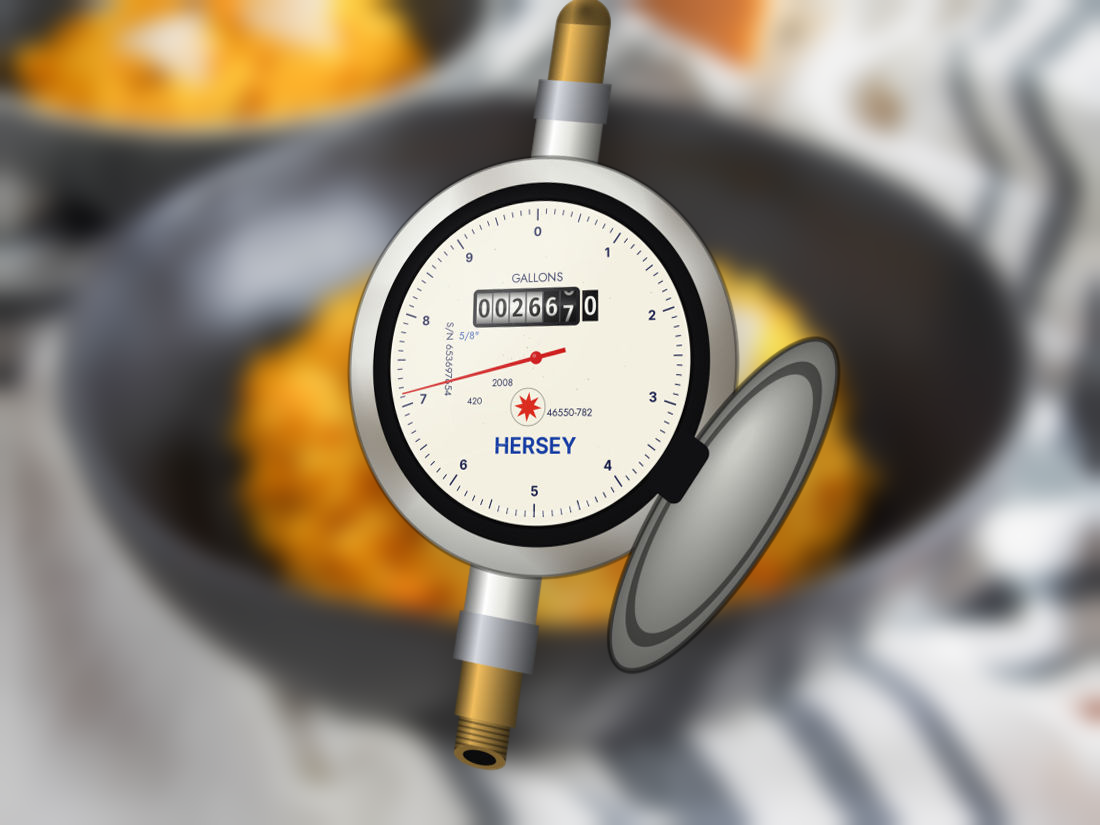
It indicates gal 26667.1
